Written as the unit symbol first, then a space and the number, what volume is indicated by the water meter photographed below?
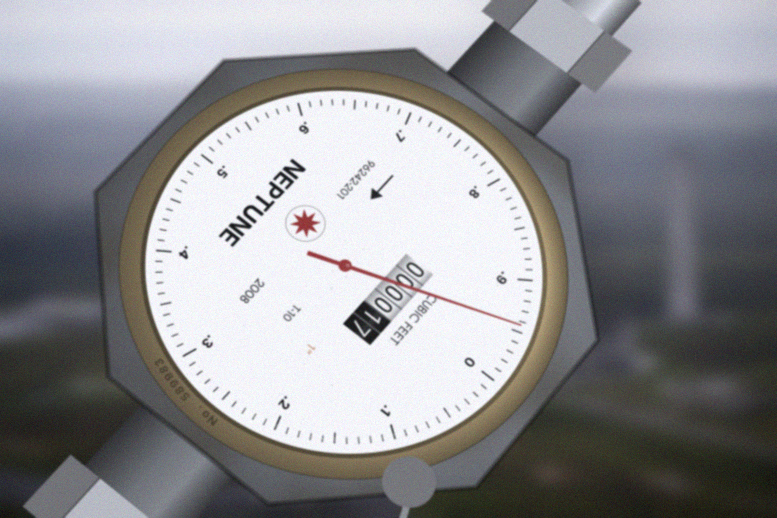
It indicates ft³ 16.94
